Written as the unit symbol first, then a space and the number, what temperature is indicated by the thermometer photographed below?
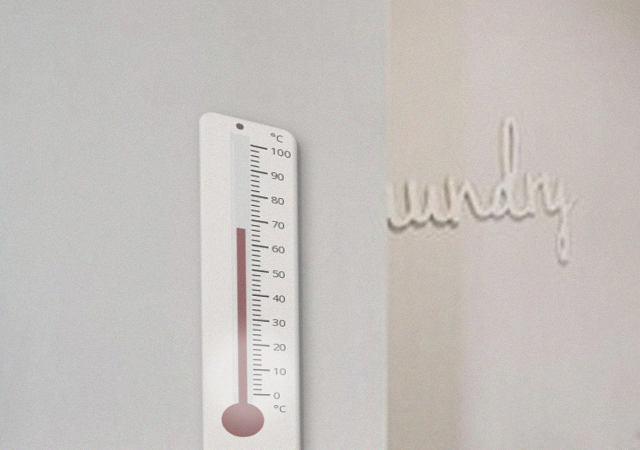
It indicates °C 66
